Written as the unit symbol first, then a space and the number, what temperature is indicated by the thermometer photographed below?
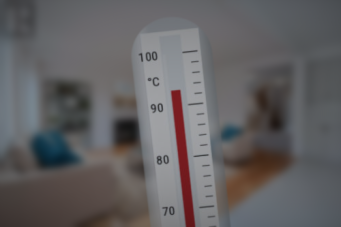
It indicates °C 93
